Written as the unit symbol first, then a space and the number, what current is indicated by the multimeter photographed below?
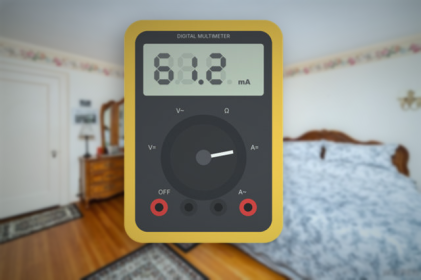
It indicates mA 61.2
